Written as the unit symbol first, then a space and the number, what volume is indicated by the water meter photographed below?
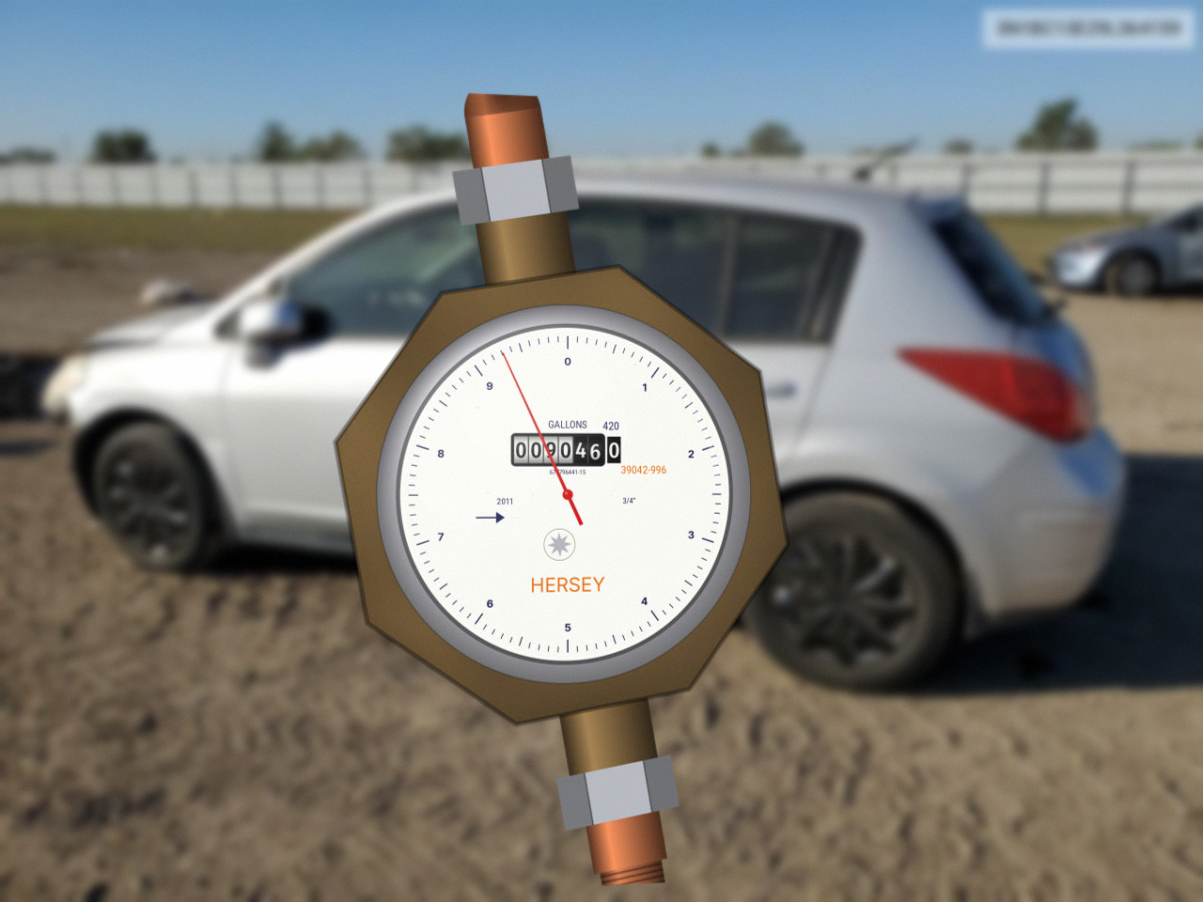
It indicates gal 90459.3
